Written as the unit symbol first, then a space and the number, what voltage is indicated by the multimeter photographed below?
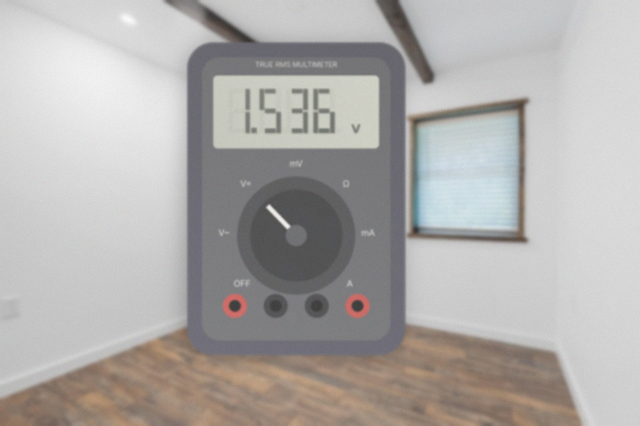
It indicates V 1.536
